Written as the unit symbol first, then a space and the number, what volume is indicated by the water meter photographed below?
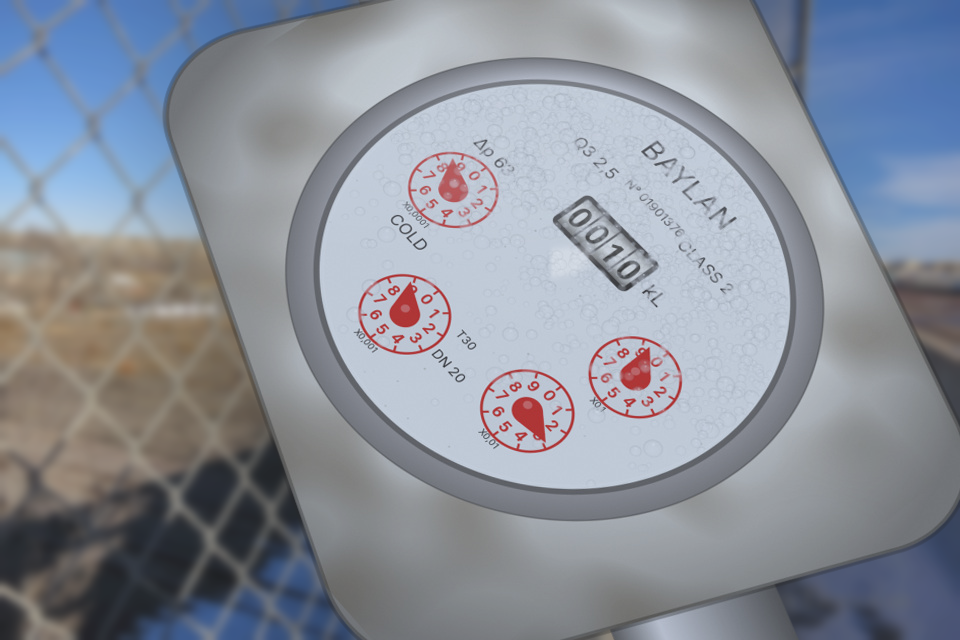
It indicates kL 9.9288
